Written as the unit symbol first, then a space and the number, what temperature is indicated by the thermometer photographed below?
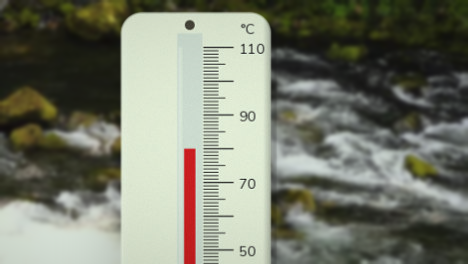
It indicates °C 80
